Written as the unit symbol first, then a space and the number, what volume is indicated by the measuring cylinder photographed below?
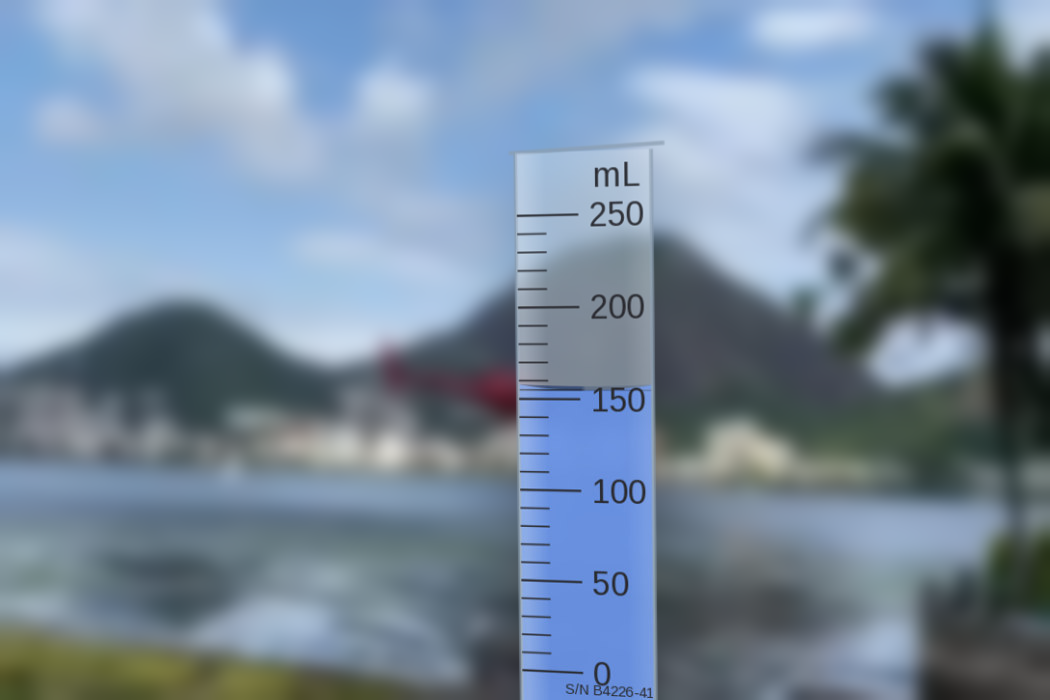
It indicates mL 155
